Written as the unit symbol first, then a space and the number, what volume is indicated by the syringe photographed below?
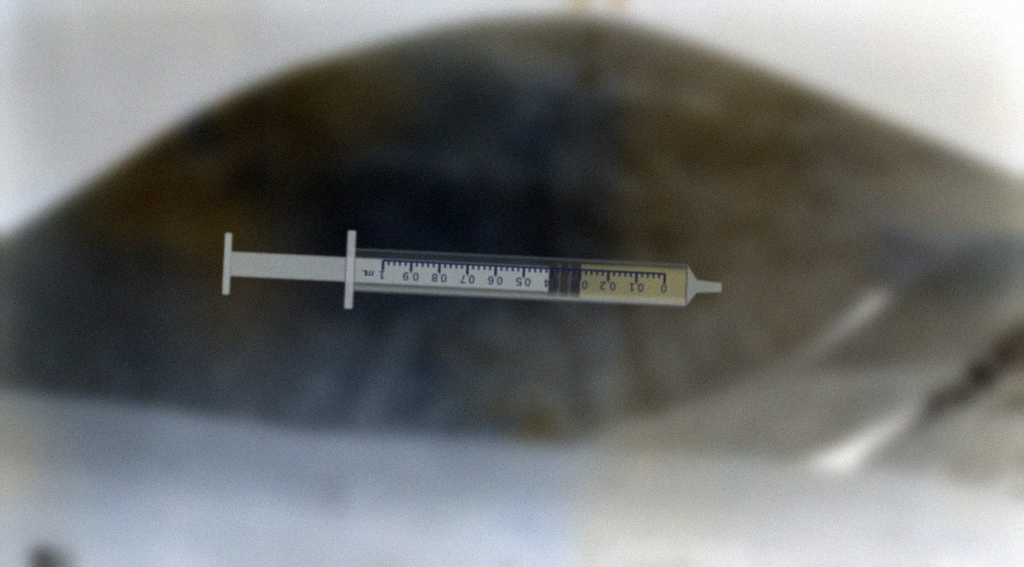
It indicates mL 0.3
